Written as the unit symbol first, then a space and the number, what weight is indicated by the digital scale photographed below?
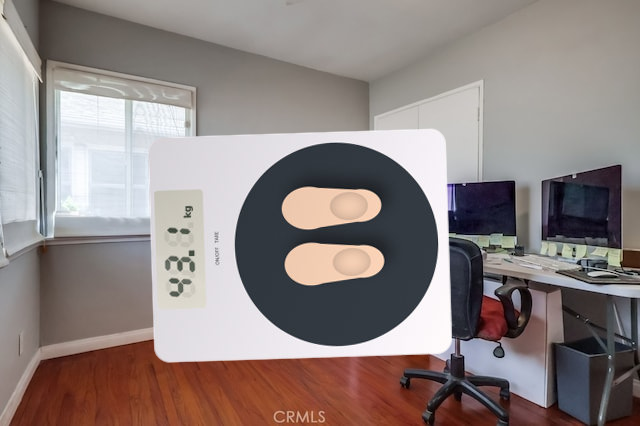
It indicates kg 43.1
